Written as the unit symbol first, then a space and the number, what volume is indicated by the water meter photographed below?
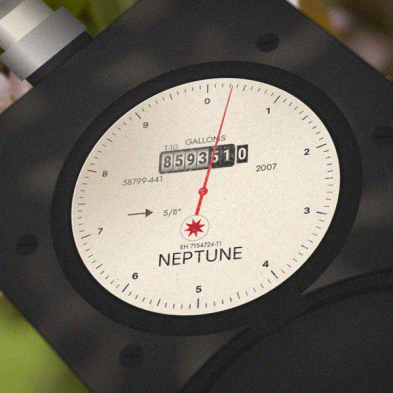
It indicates gal 8593510.3
